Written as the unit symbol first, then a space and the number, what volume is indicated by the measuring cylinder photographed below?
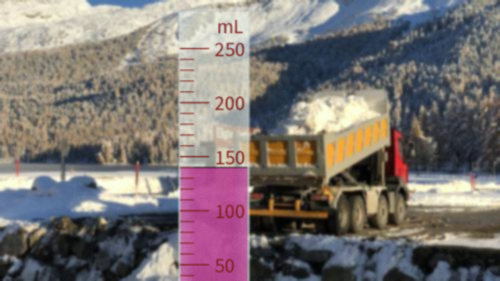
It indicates mL 140
